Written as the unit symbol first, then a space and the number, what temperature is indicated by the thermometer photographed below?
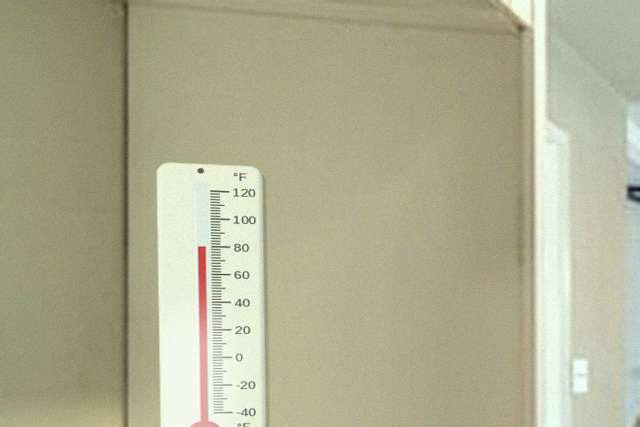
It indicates °F 80
